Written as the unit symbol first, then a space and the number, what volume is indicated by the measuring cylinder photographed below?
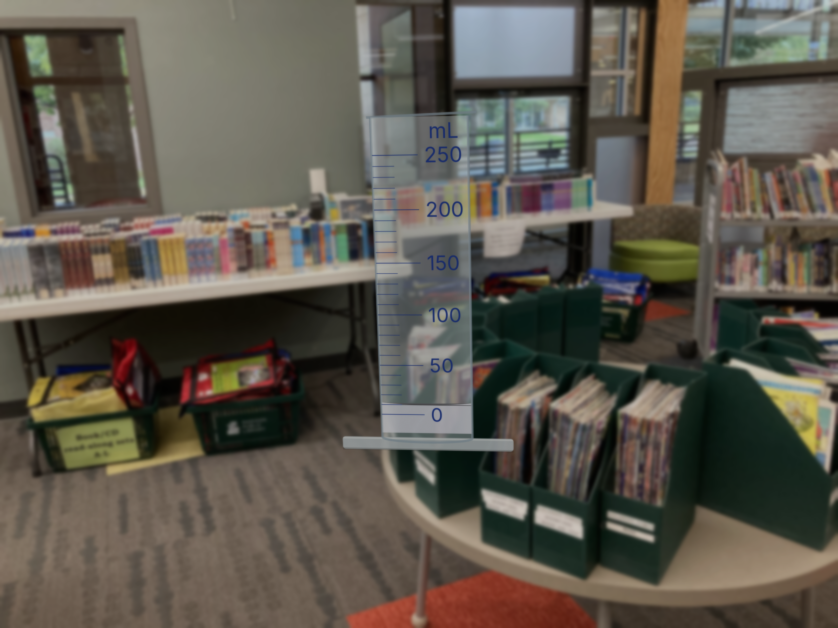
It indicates mL 10
